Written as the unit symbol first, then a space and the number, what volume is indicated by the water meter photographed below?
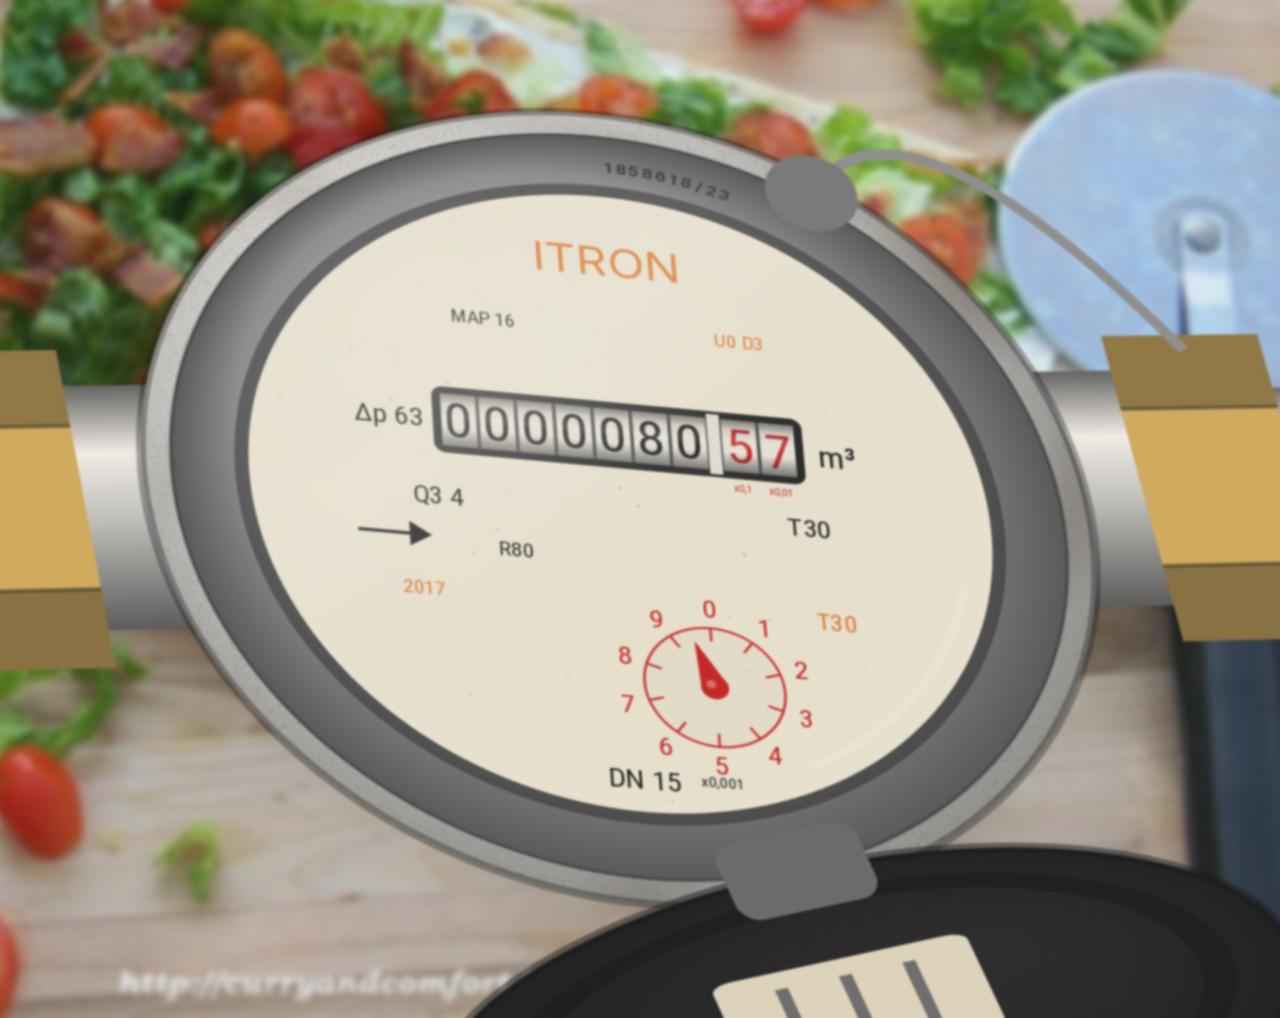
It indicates m³ 80.569
